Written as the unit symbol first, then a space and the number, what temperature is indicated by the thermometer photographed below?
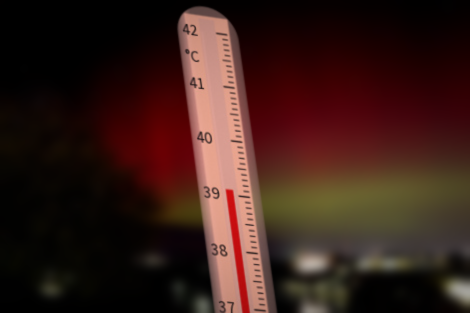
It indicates °C 39.1
